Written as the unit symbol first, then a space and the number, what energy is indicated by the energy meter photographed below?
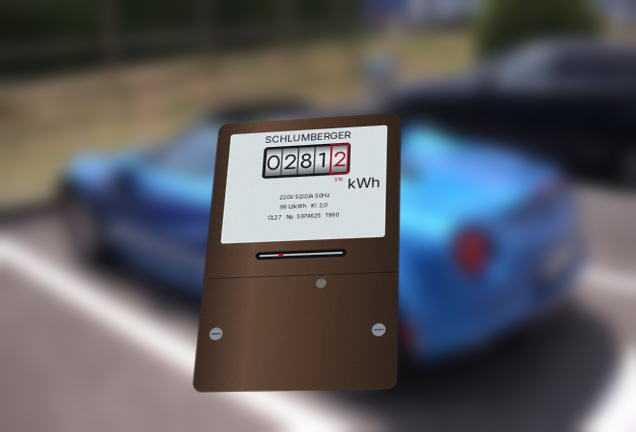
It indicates kWh 281.2
